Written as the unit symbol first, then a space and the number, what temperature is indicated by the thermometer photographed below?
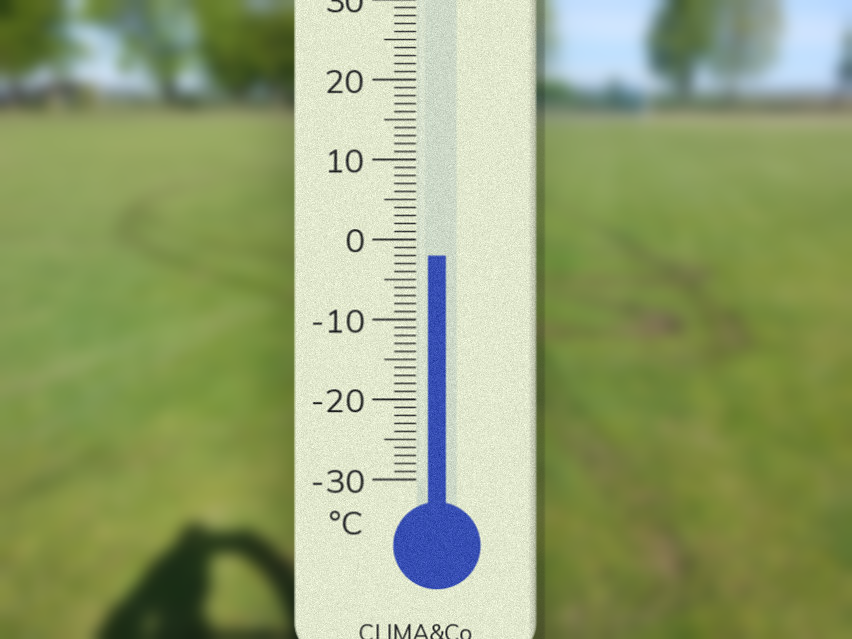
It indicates °C -2
